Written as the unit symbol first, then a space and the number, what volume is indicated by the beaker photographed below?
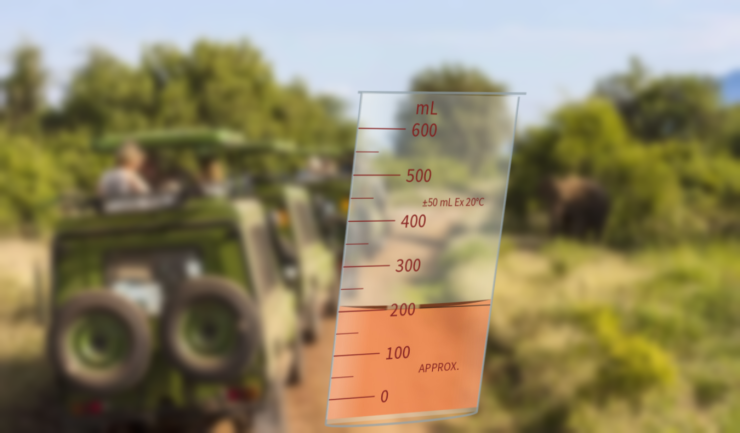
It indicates mL 200
